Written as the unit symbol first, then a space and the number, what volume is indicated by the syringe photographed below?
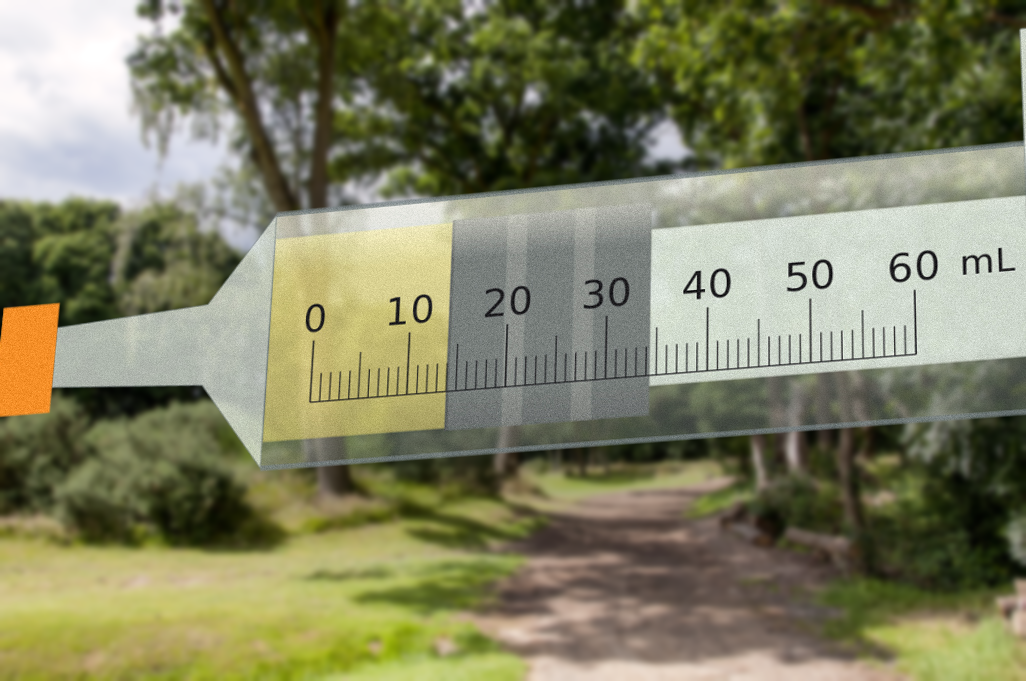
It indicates mL 14
